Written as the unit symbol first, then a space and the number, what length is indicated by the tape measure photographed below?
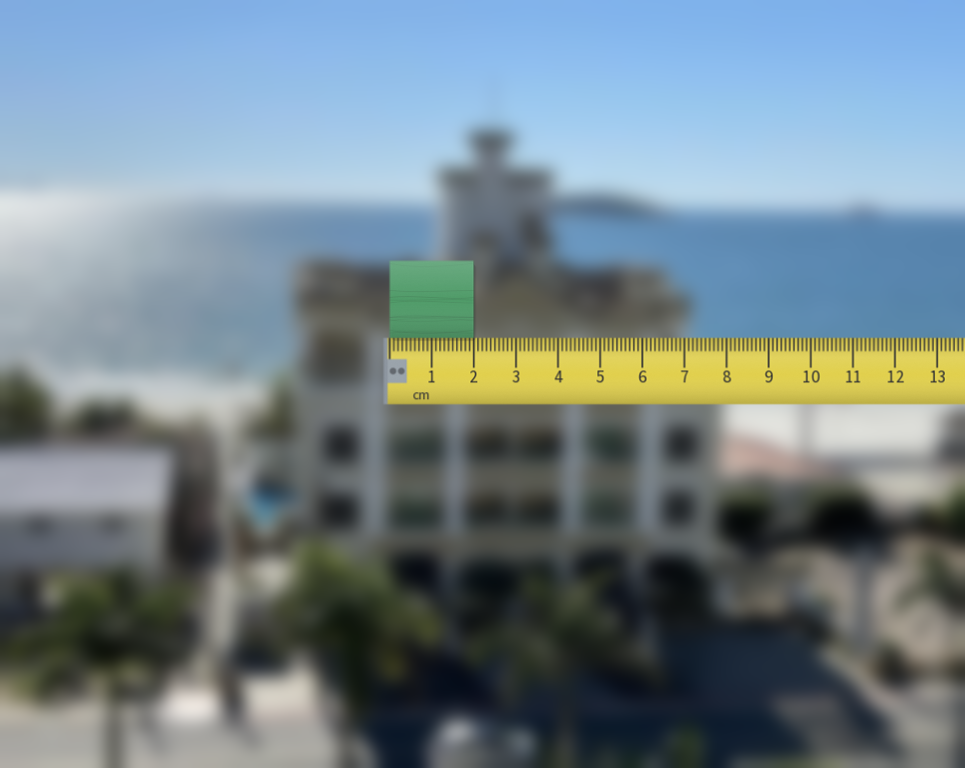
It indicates cm 2
